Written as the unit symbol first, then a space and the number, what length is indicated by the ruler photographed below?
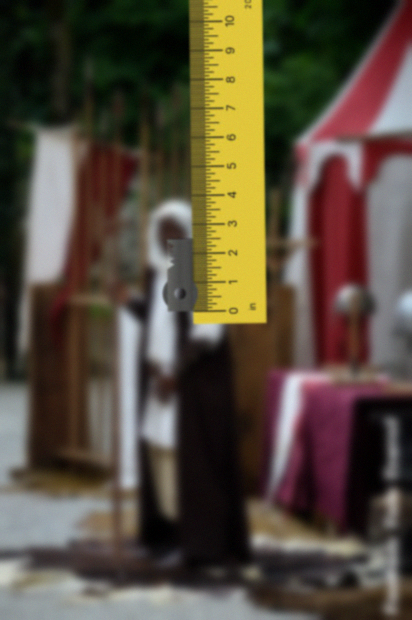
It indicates in 2.5
